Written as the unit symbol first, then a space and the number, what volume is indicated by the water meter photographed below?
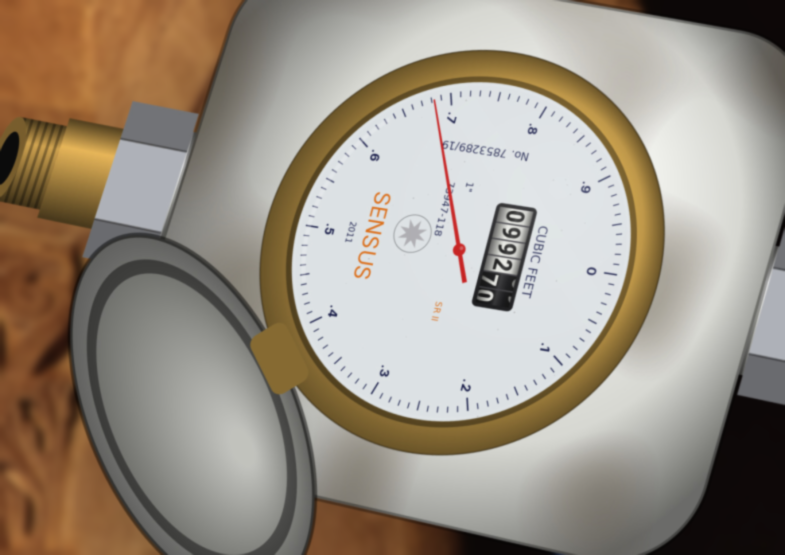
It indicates ft³ 99269.68
